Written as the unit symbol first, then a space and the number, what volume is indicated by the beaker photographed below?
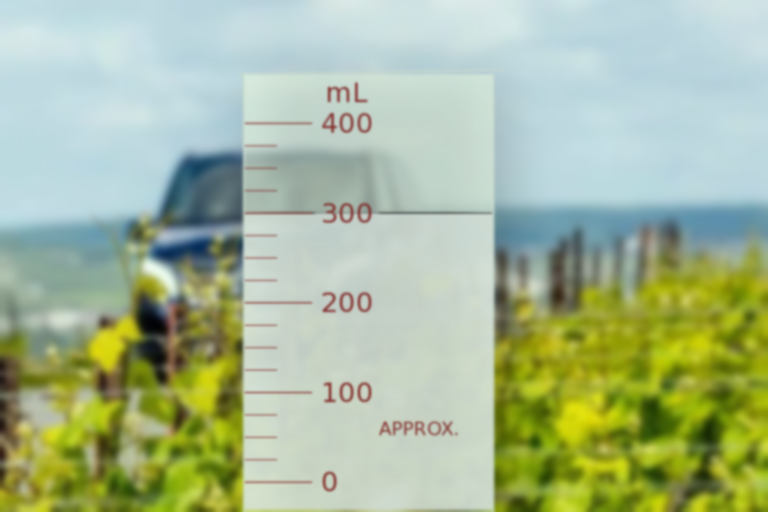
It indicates mL 300
